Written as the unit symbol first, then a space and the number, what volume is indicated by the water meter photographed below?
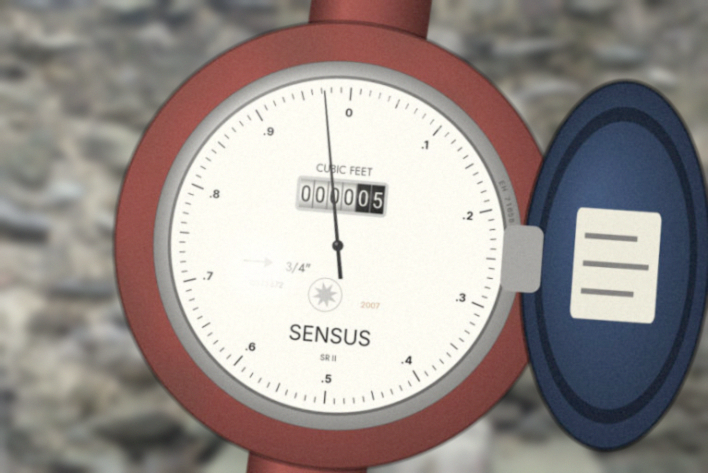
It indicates ft³ 4.97
